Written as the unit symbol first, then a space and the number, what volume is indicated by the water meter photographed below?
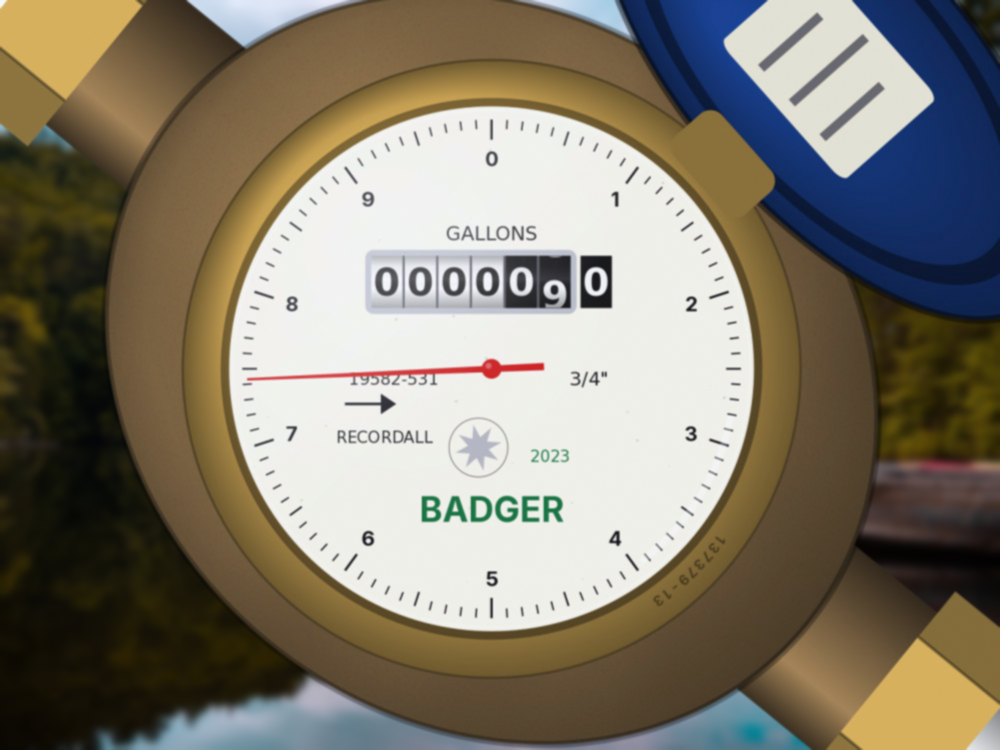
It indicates gal 87.4
